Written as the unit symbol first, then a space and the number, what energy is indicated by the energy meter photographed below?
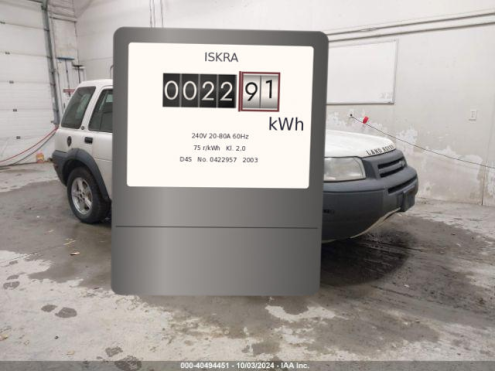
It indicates kWh 22.91
